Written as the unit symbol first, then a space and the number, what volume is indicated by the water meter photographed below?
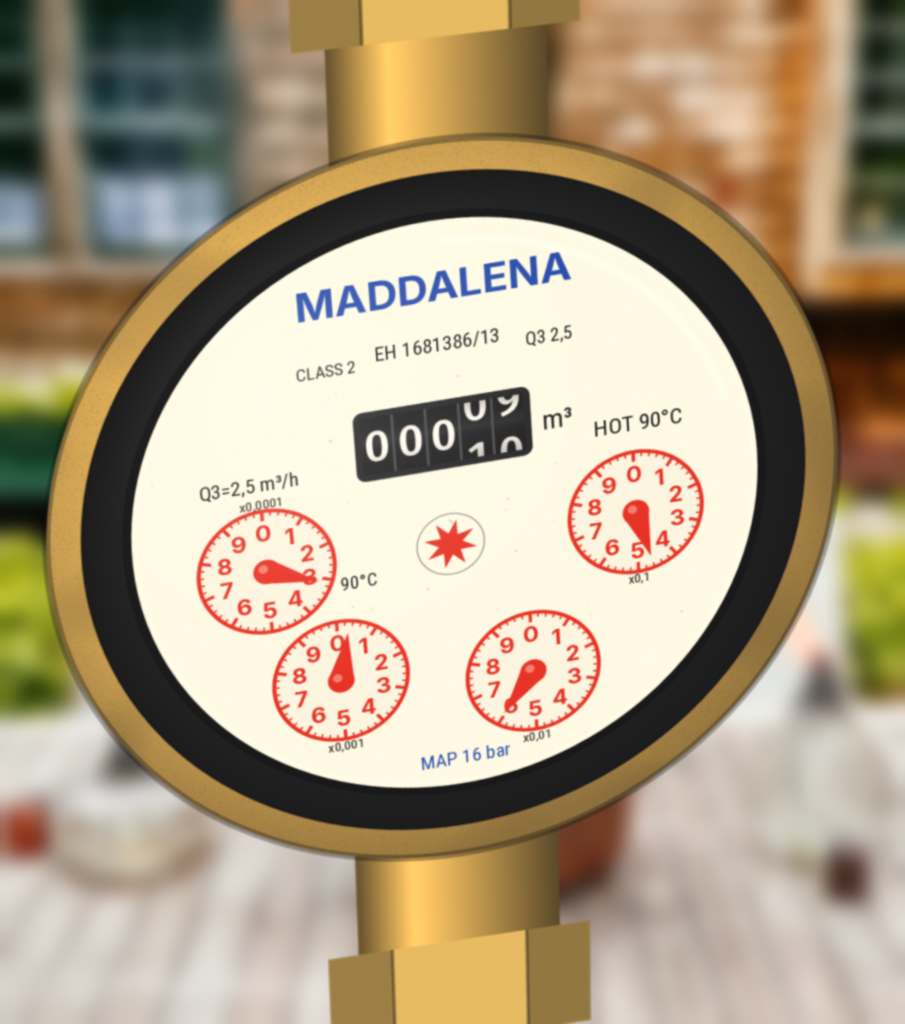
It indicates m³ 9.4603
